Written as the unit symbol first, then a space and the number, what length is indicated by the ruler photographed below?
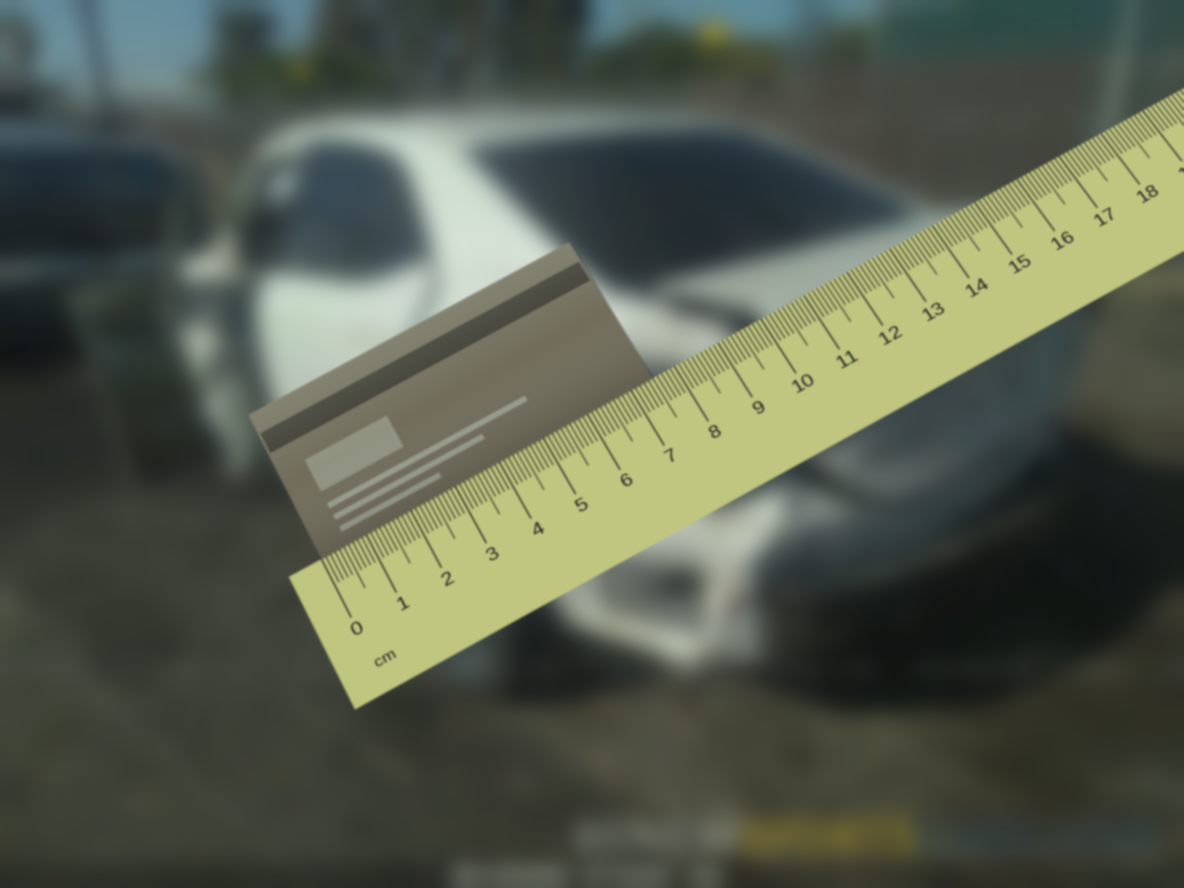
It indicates cm 7.5
